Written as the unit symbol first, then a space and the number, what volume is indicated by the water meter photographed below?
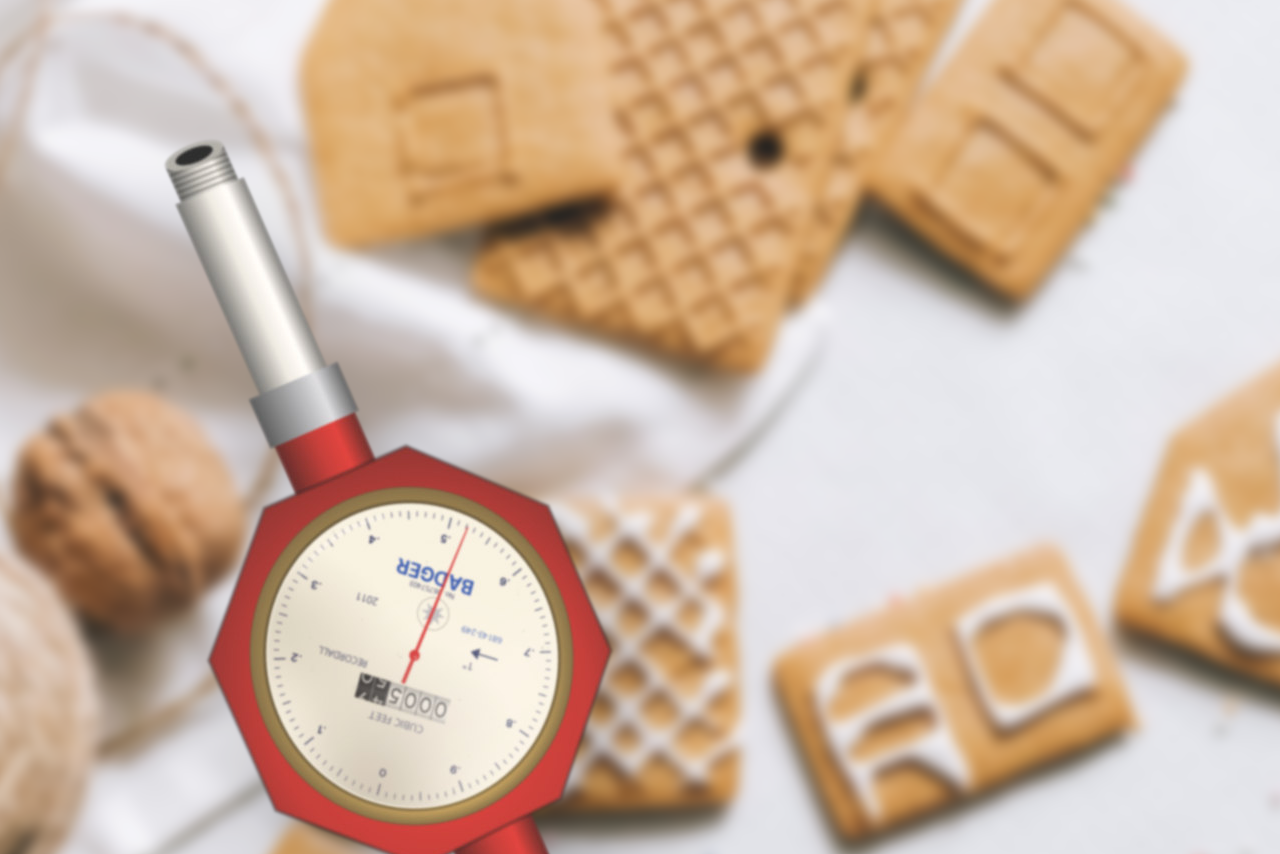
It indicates ft³ 549.52
